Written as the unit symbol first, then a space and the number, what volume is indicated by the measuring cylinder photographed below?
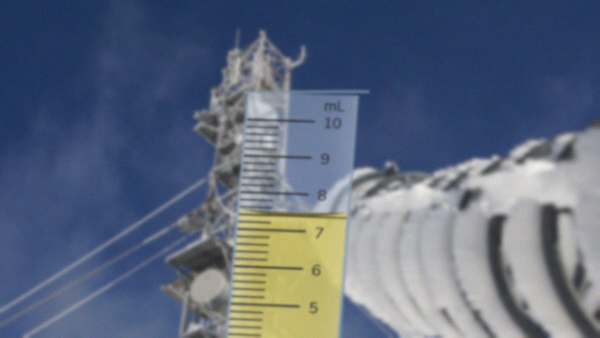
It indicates mL 7.4
